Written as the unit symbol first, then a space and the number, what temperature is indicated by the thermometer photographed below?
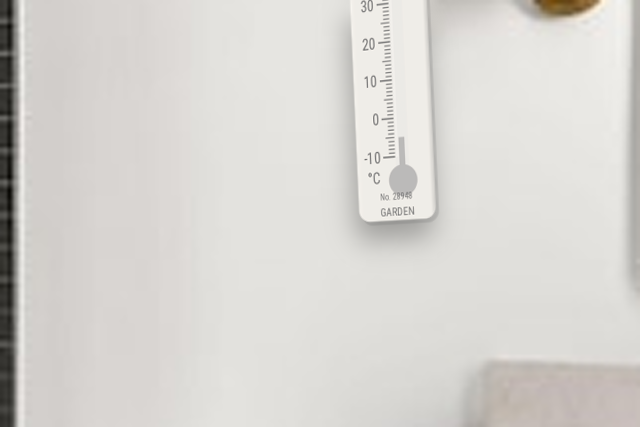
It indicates °C -5
